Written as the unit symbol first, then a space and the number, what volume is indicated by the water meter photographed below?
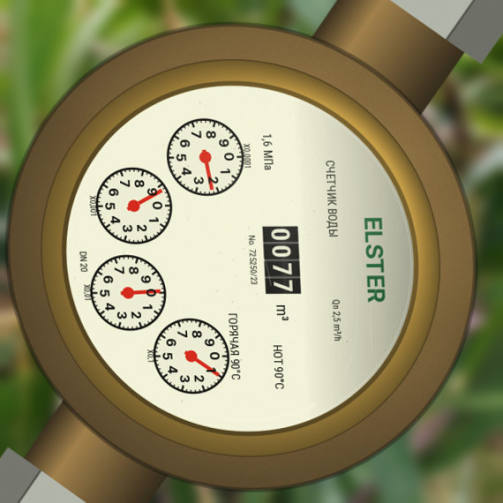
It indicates m³ 77.0992
